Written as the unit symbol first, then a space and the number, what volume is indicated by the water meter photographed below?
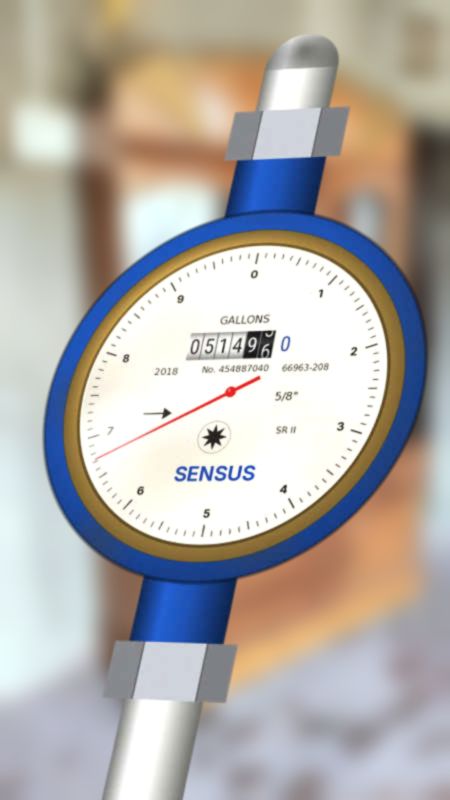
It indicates gal 514956.7
